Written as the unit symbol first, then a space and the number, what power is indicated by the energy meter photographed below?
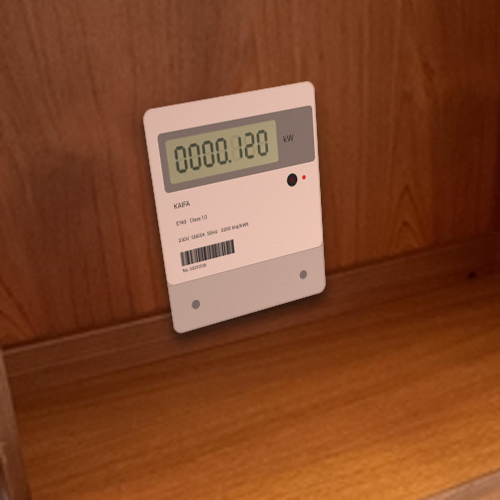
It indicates kW 0.120
